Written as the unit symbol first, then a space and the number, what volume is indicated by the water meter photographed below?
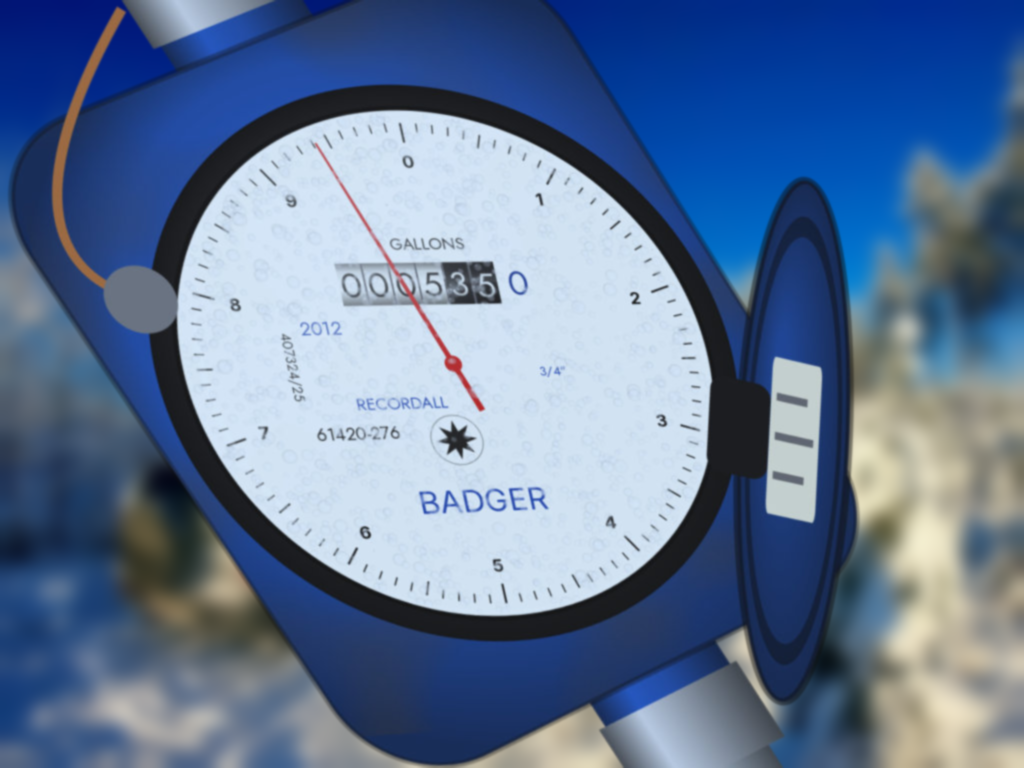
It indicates gal 5349.4
